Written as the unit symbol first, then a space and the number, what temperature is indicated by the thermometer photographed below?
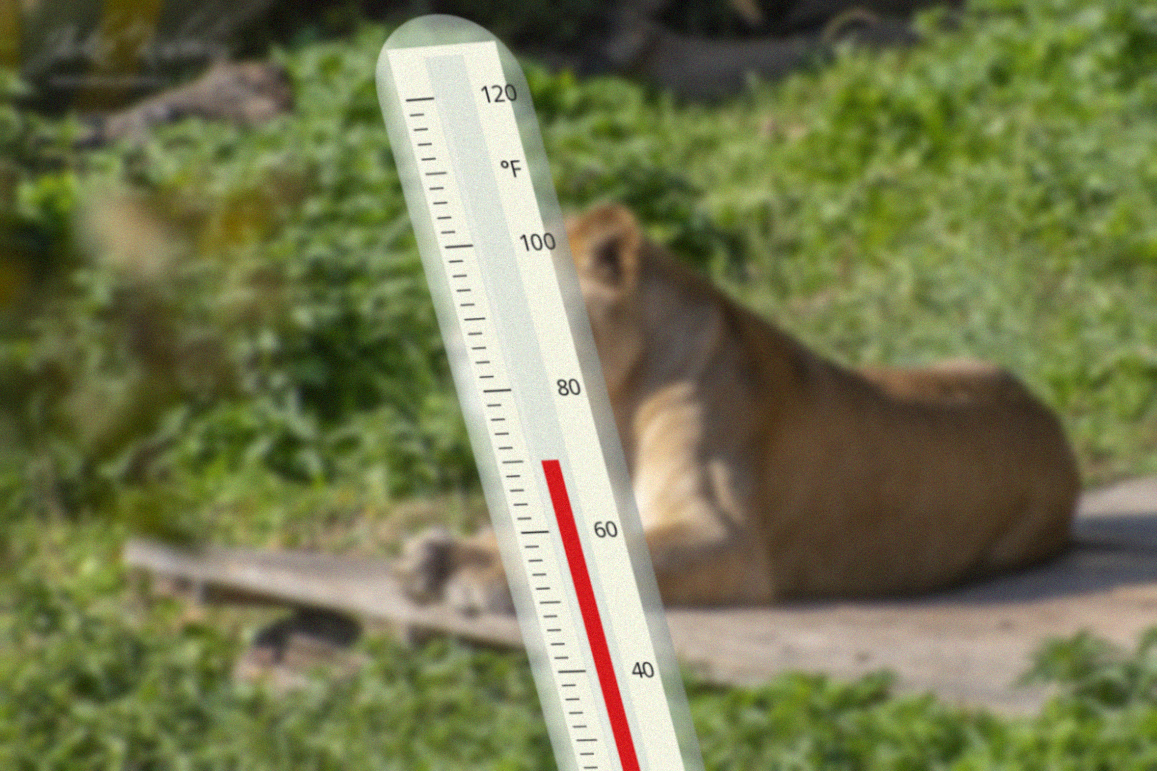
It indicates °F 70
